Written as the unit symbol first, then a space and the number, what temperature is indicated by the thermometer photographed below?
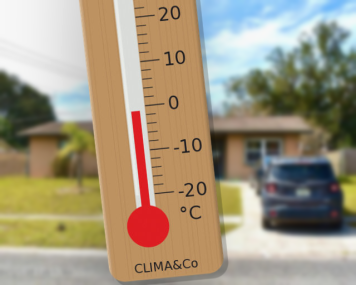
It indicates °C -1
